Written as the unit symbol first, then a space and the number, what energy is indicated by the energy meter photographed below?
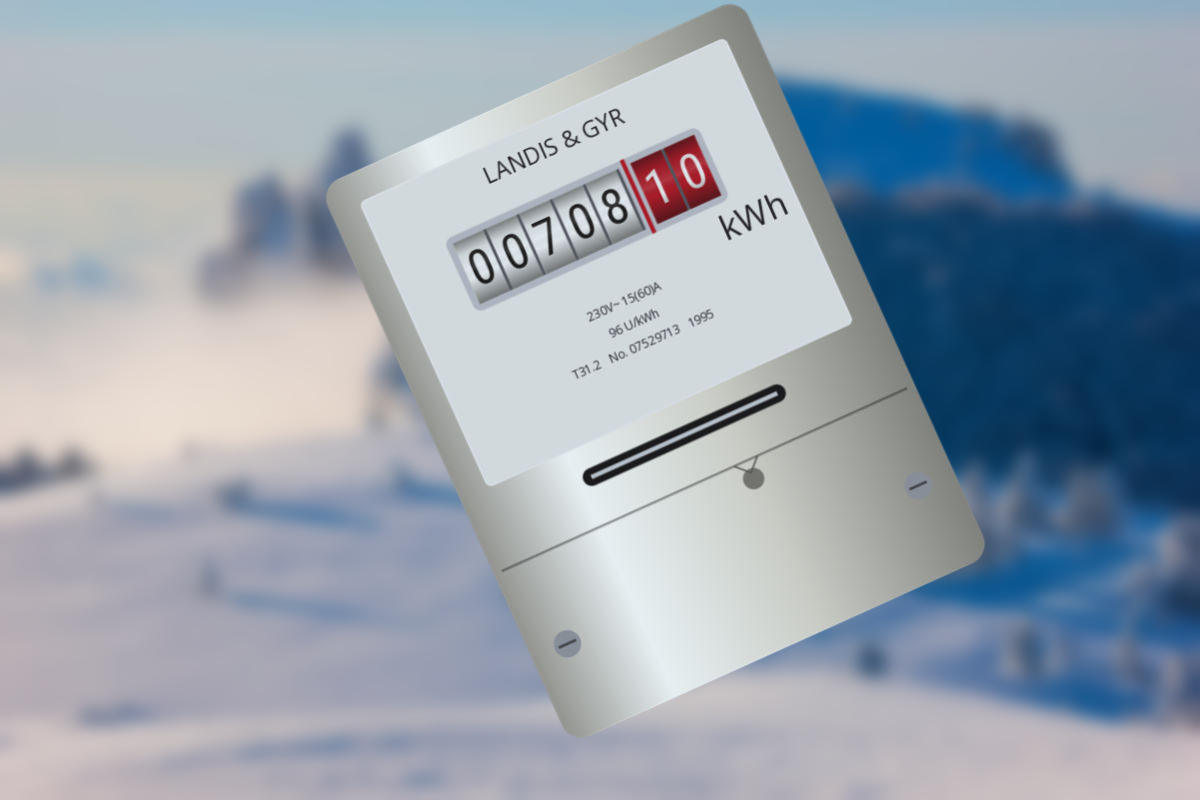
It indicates kWh 708.10
